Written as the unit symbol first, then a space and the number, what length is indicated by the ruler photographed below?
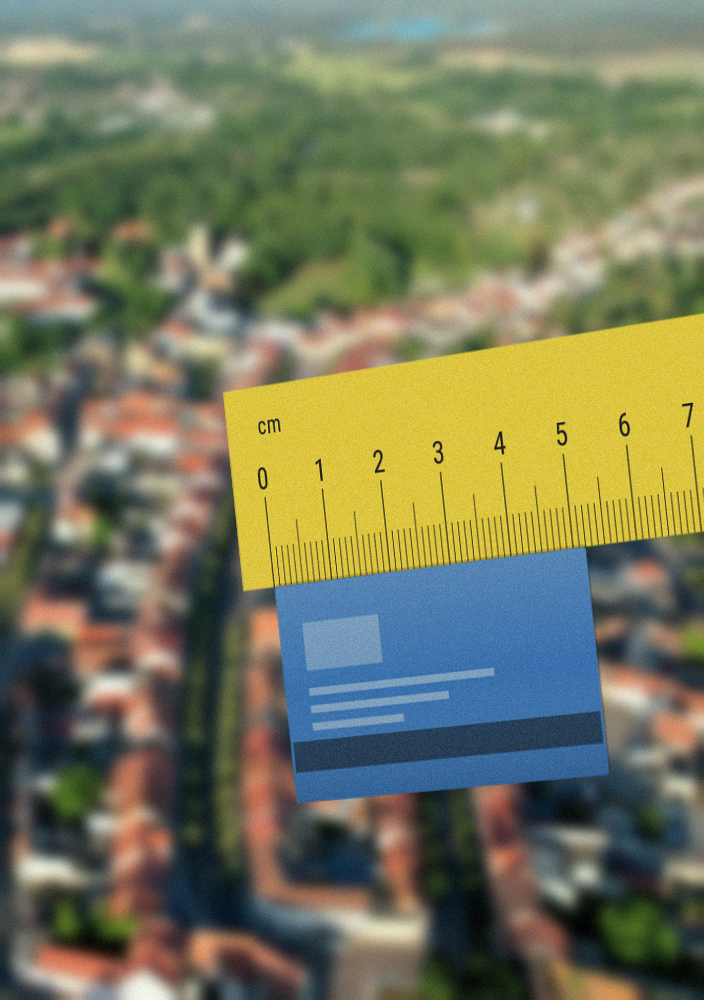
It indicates cm 5.2
